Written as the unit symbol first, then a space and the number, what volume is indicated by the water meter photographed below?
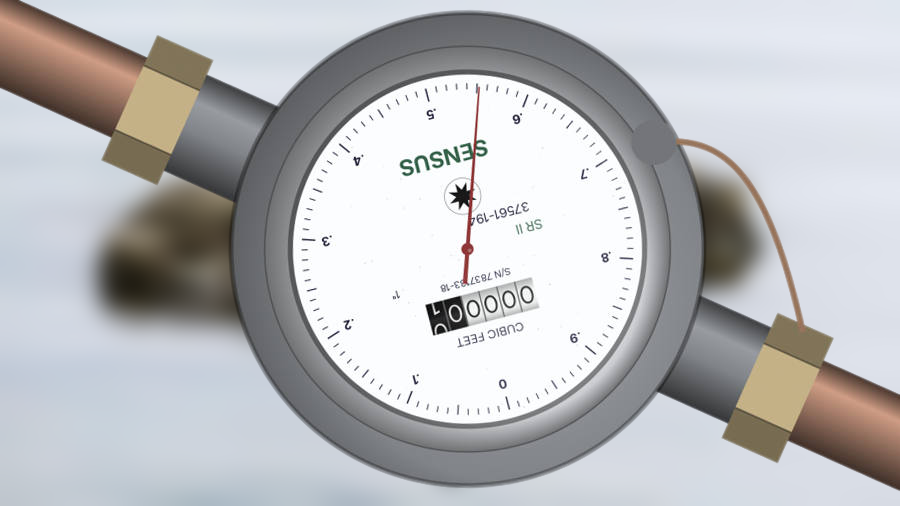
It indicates ft³ 0.55
